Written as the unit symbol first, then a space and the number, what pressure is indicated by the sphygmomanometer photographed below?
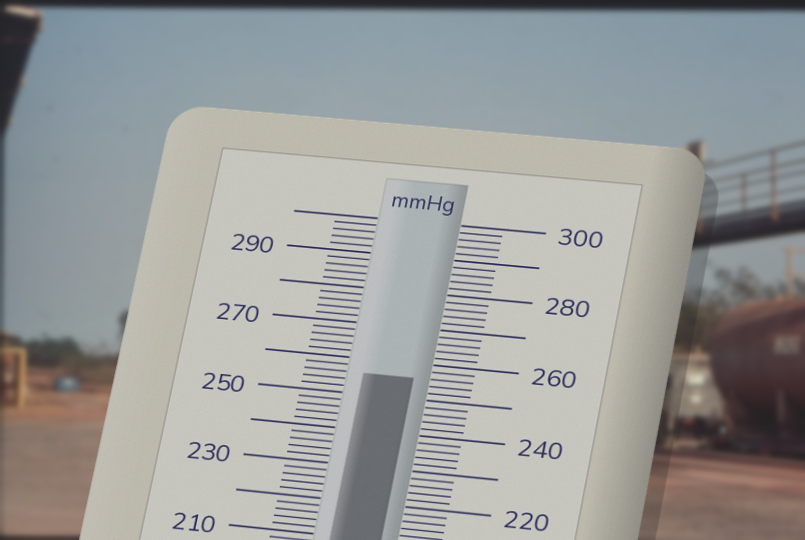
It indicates mmHg 256
